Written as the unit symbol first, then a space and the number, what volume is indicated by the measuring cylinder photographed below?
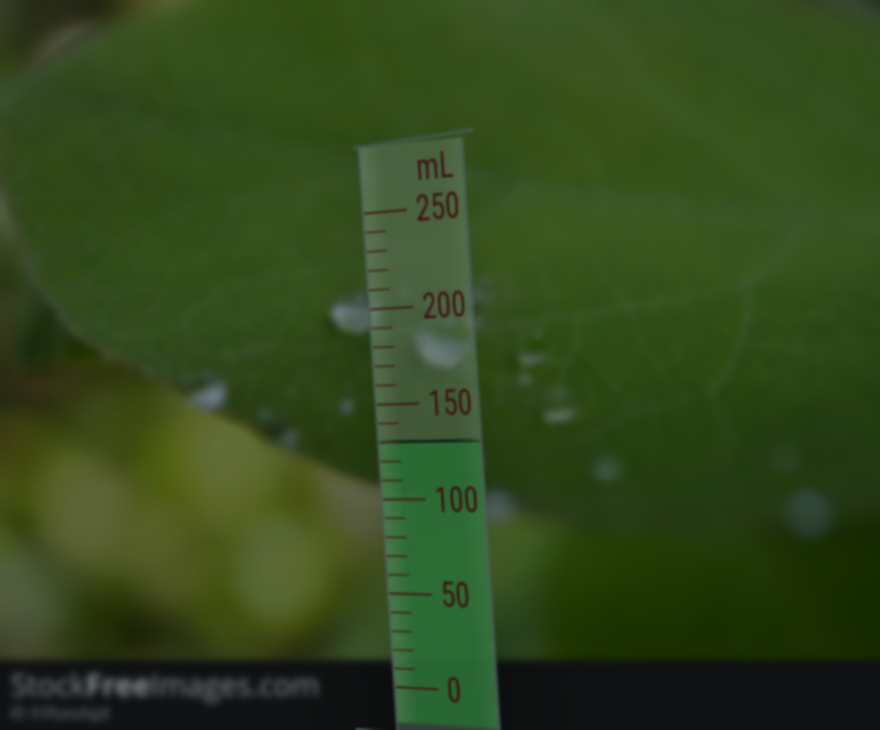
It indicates mL 130
